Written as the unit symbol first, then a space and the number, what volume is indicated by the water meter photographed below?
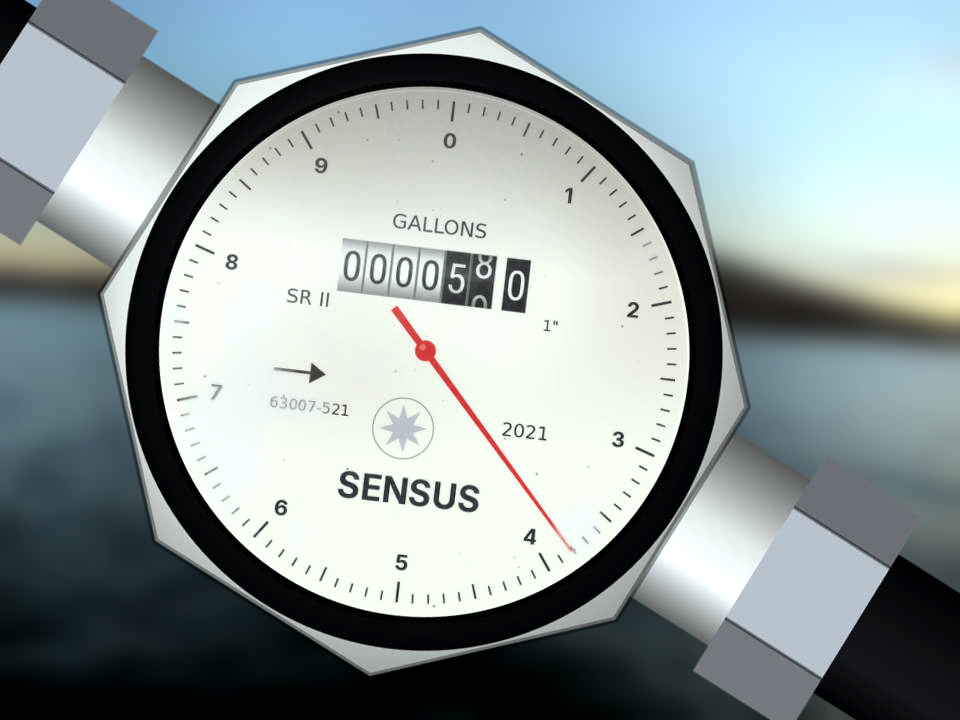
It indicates gal 583.8
